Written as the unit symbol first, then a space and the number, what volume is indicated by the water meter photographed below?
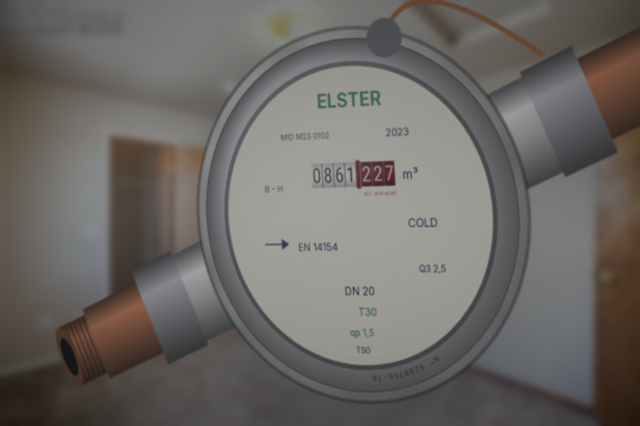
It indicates m³ 861.227
